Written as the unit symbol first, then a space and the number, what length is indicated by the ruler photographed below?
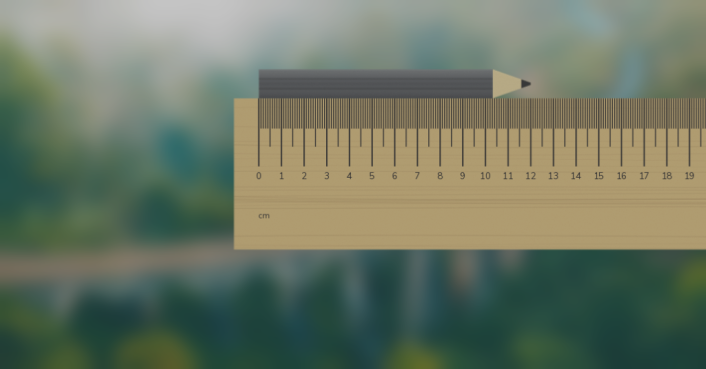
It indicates cm 12
